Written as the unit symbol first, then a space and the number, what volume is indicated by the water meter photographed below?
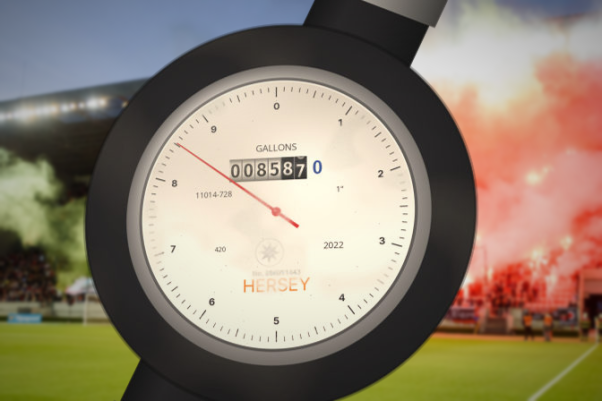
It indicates gal 85868.5
